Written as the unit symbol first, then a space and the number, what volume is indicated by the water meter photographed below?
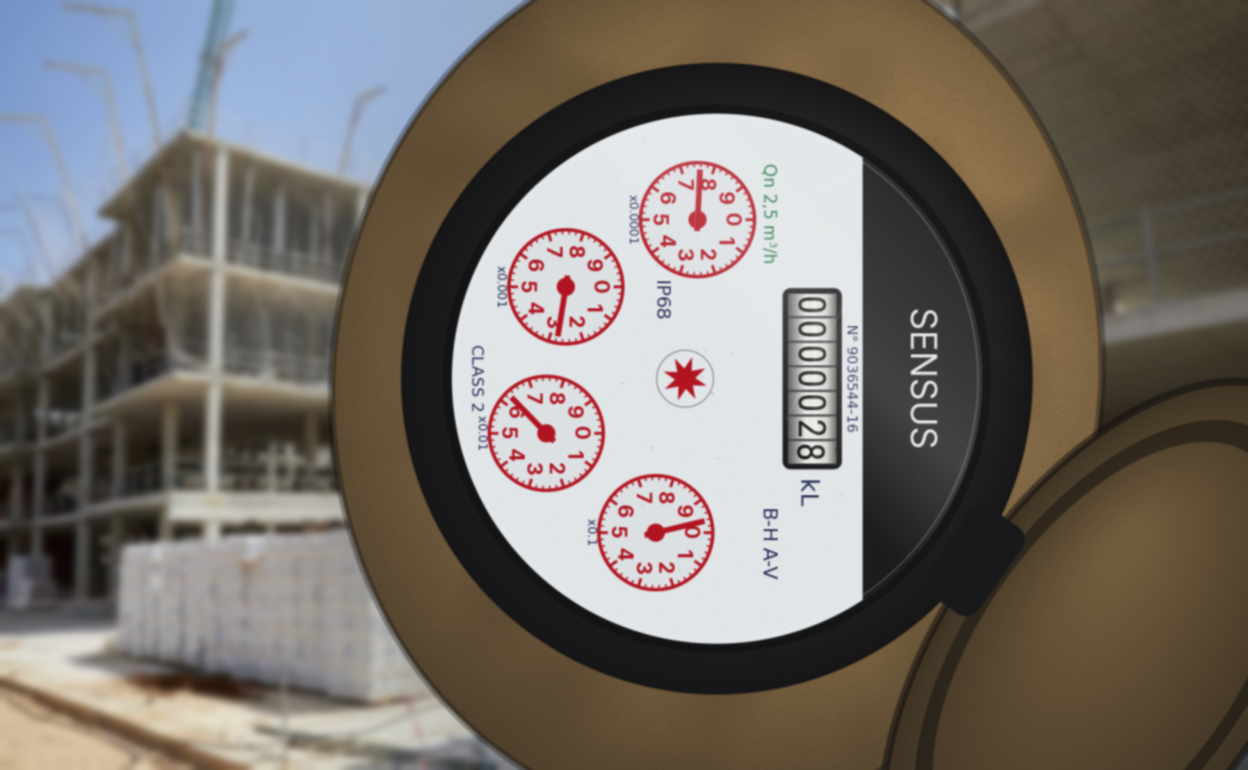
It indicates kL 27.9627
